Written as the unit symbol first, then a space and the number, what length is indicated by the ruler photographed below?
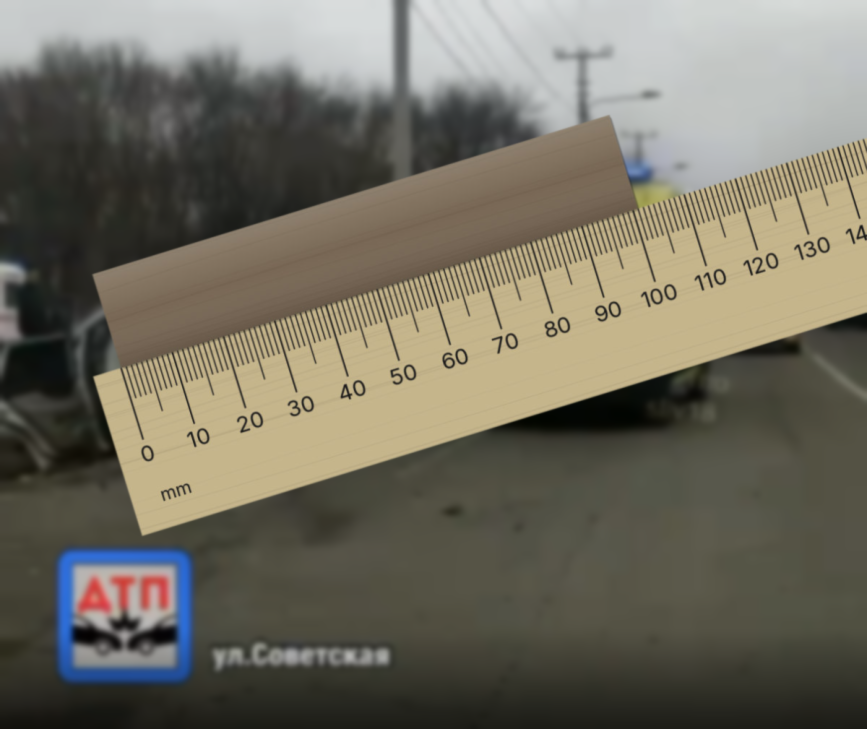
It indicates mm 101
